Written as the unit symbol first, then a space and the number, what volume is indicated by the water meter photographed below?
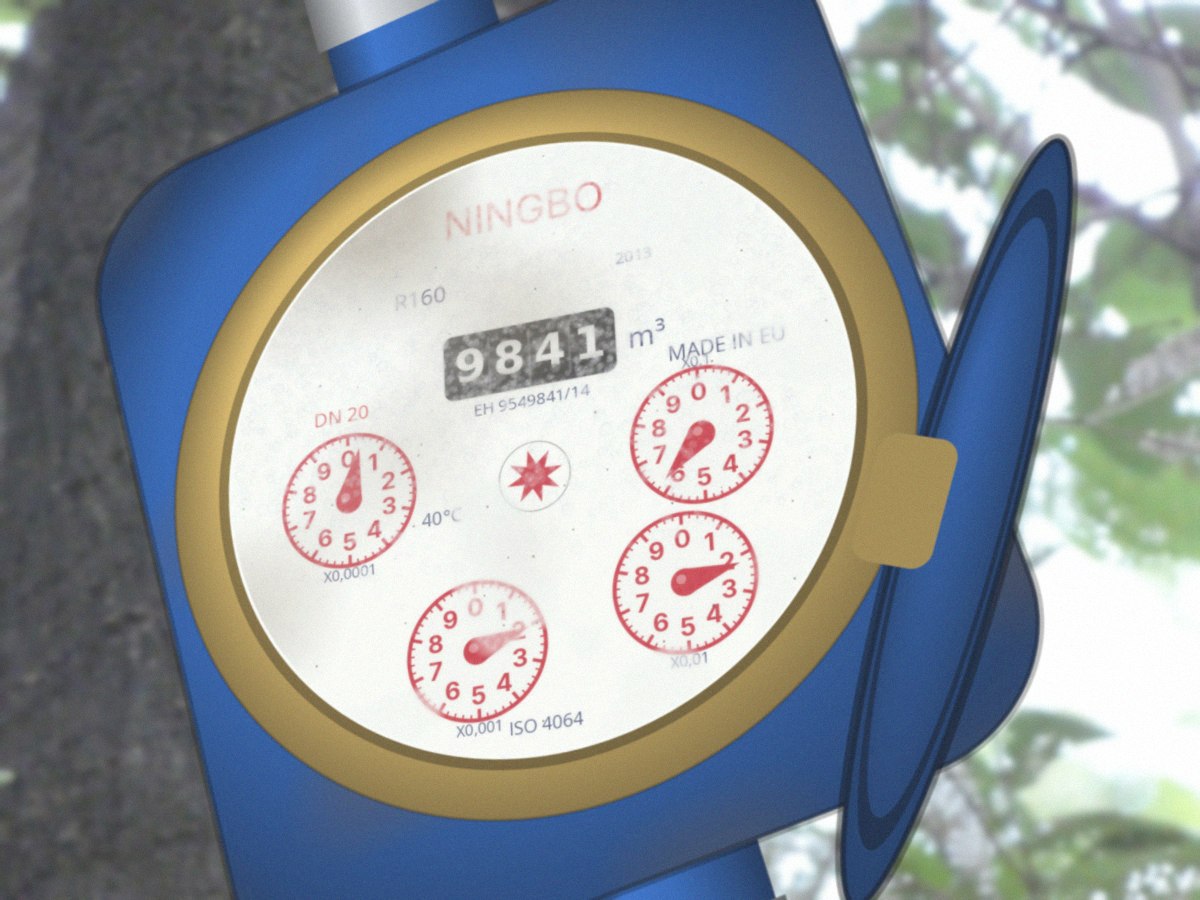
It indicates m³ 9841.6220
